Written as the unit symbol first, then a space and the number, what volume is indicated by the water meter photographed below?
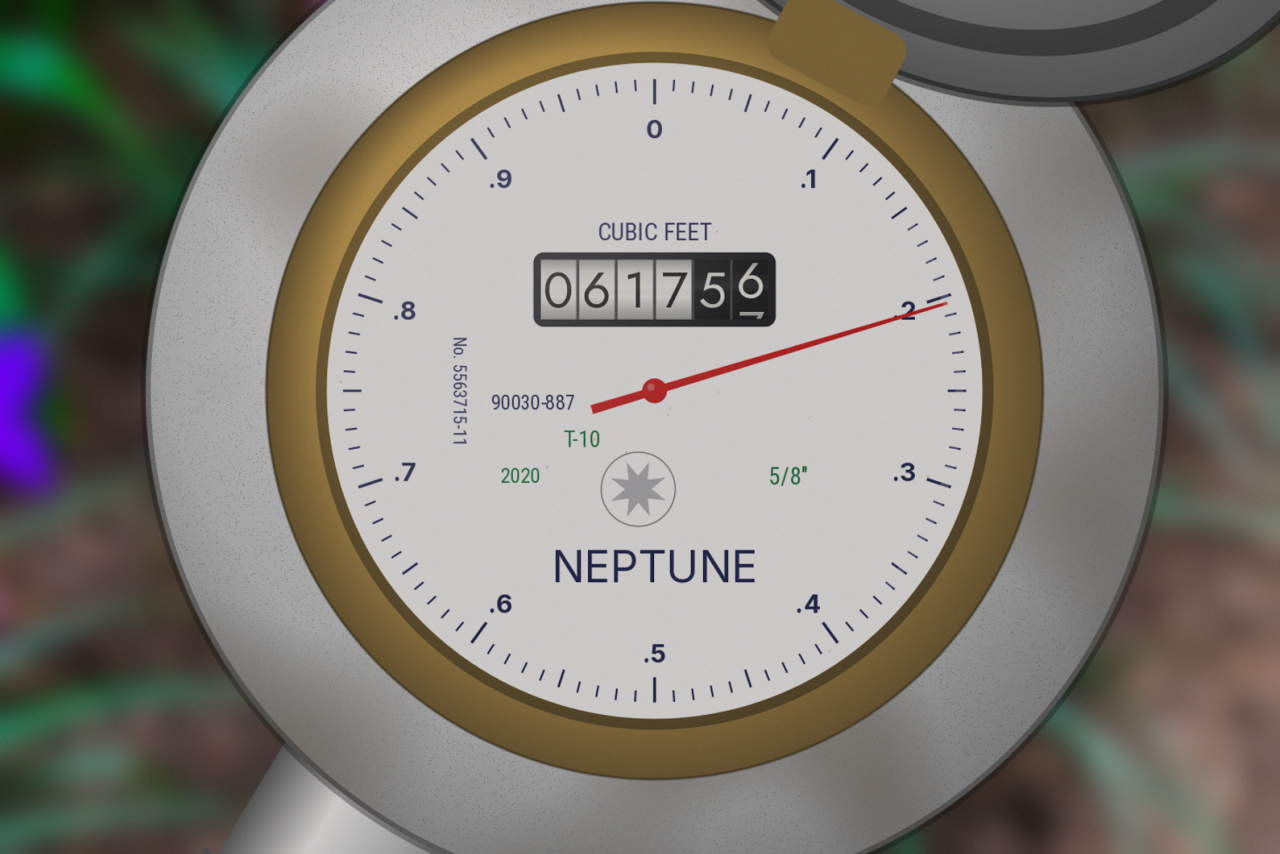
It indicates ft³ 61756.20
